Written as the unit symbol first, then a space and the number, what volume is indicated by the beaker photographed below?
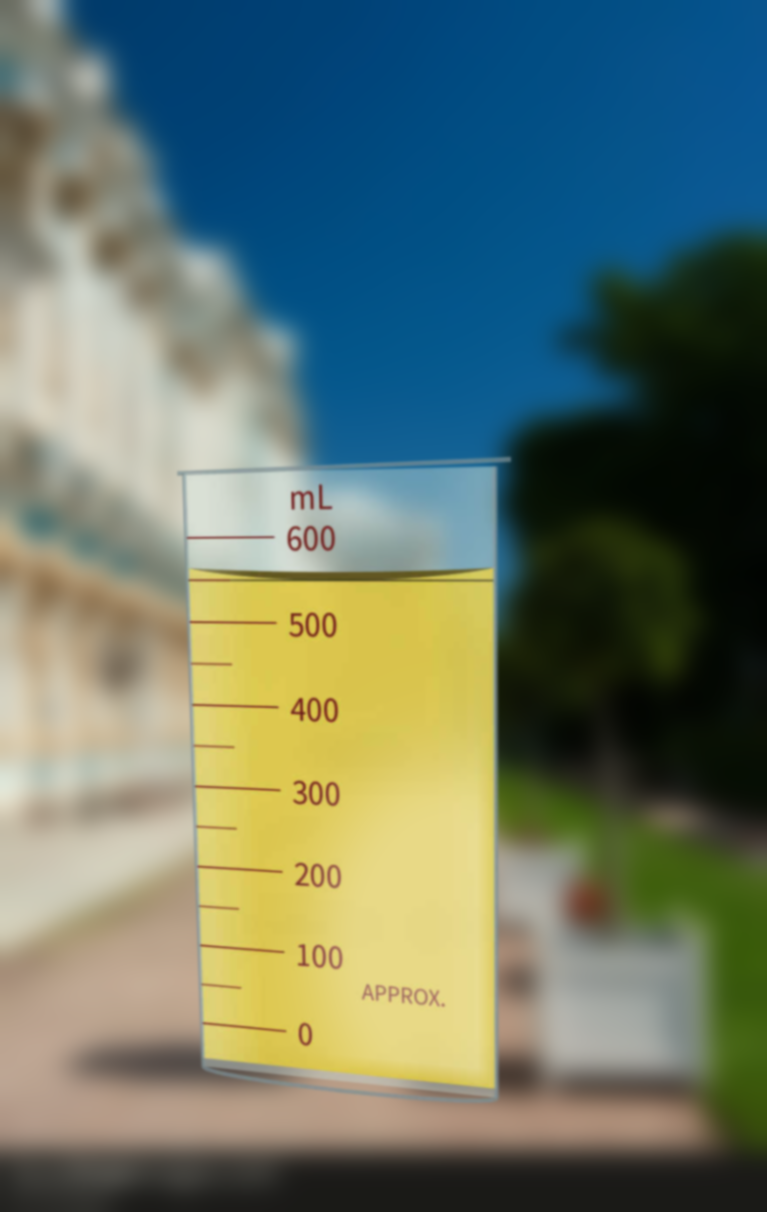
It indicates mL 550
